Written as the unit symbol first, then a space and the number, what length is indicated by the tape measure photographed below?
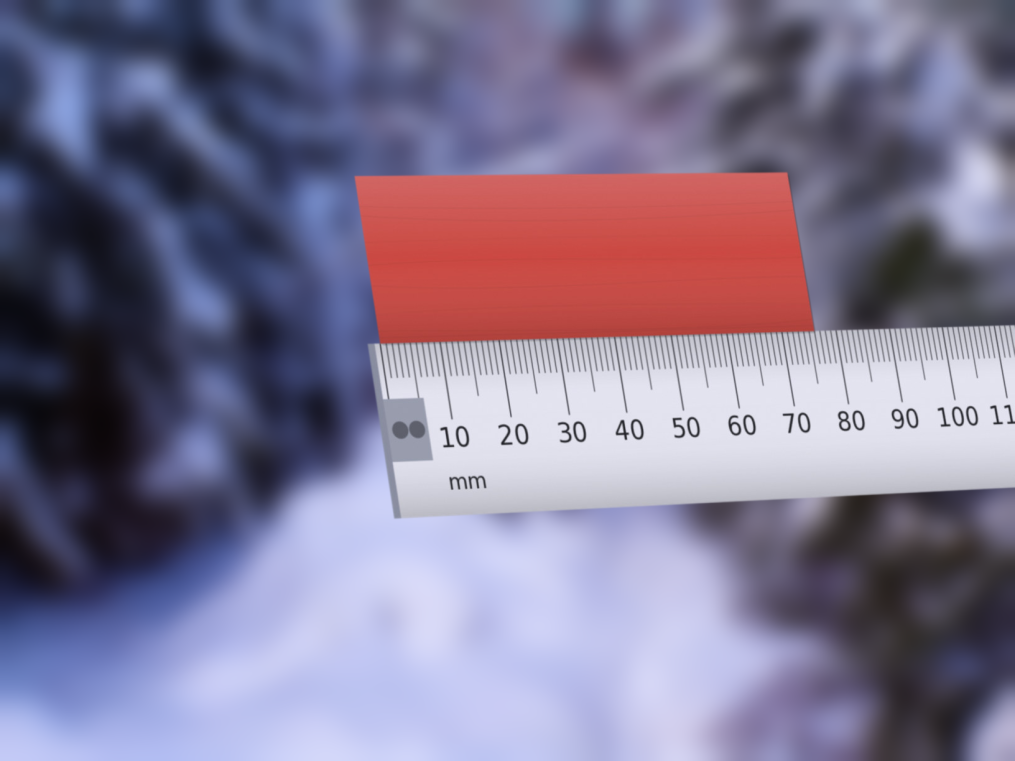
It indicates mm 76
